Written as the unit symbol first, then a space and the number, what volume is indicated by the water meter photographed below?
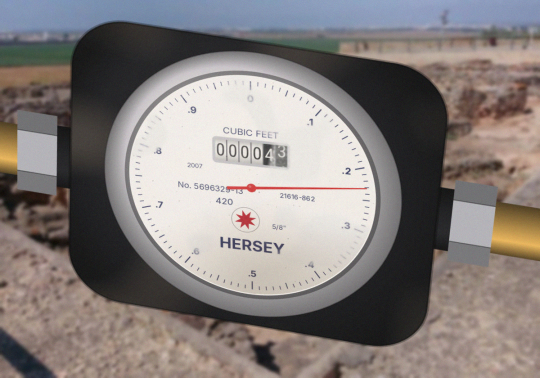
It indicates ft³ 43.23
